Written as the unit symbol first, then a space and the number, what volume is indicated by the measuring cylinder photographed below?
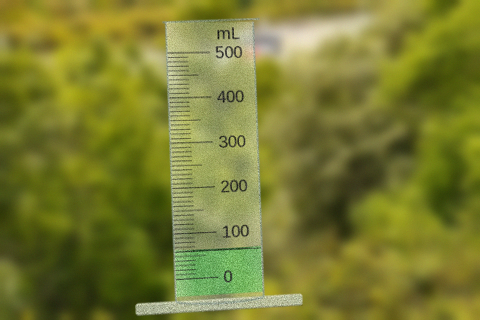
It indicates mL 60
